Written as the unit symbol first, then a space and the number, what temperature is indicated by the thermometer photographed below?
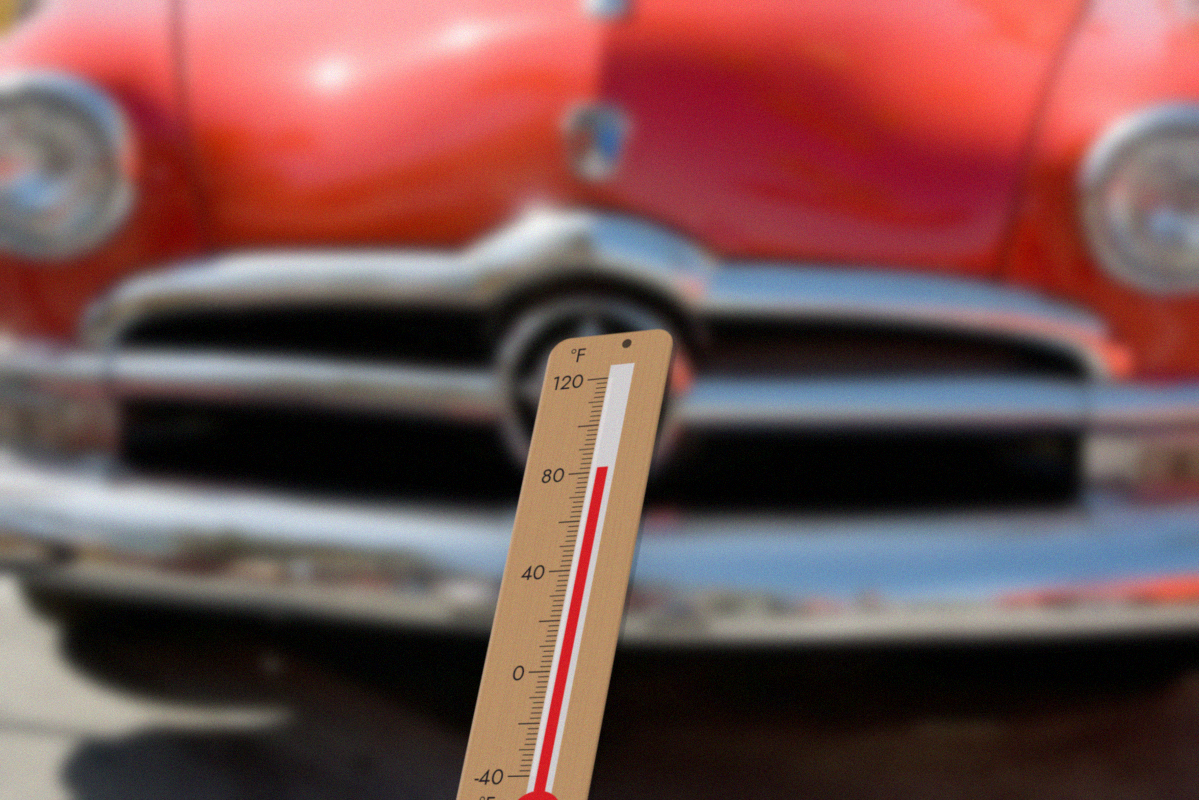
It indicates °F 82
